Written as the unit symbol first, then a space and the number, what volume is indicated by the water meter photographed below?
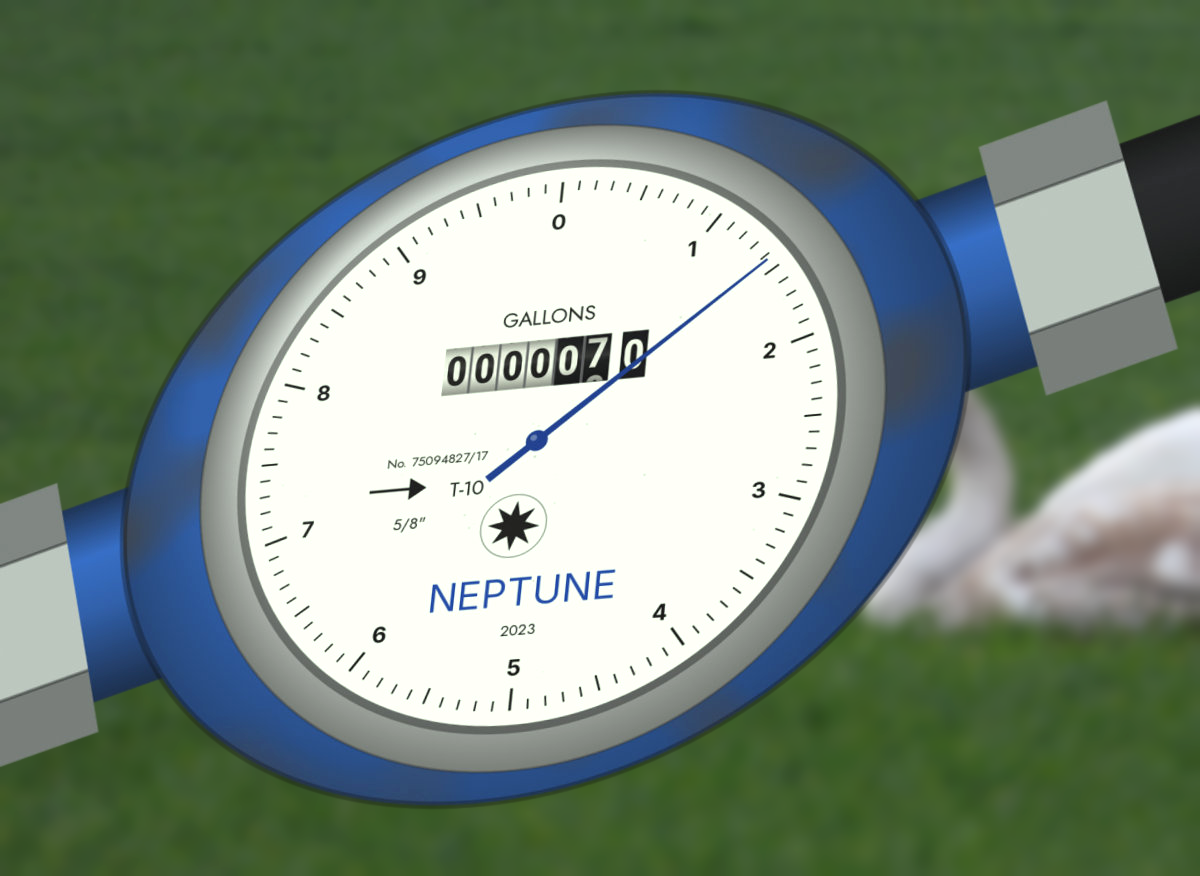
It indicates gal 71.4
